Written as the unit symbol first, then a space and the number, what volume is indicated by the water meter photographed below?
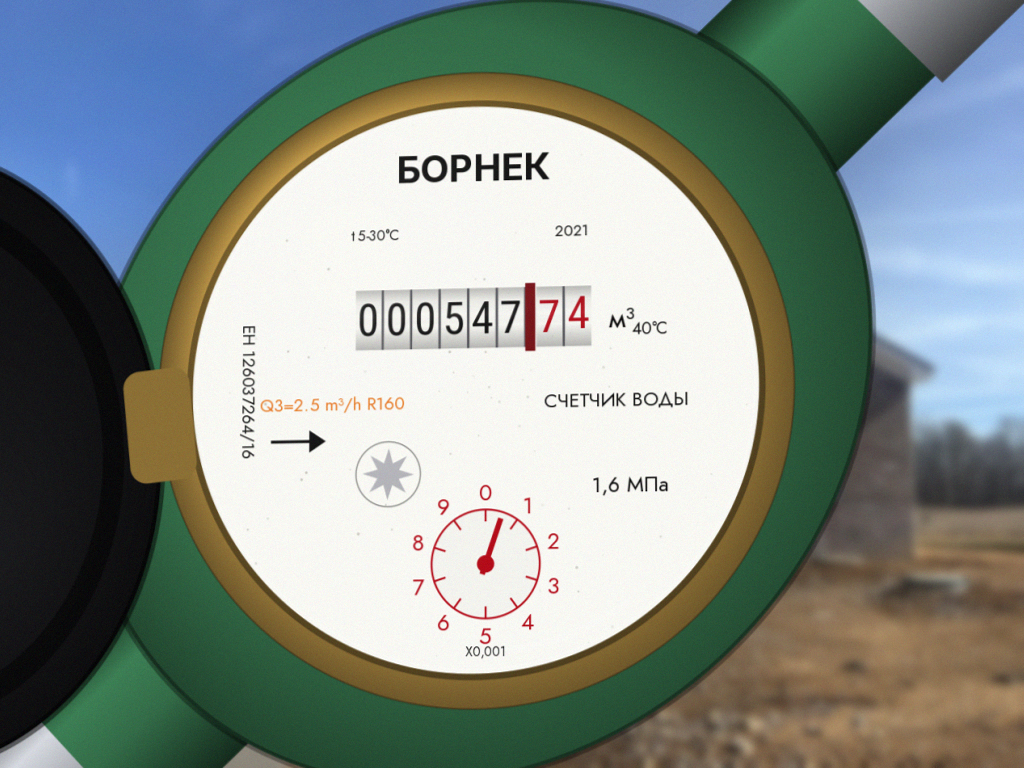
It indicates m³ 547.740
